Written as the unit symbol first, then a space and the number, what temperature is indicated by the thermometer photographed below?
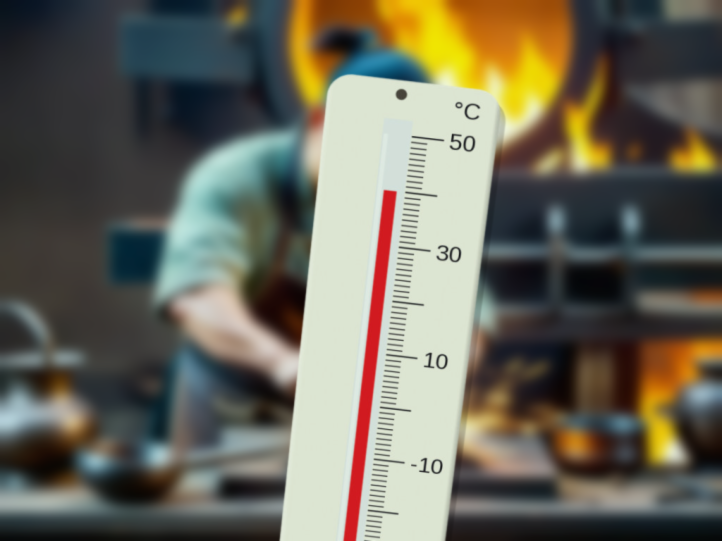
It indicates °C 40
